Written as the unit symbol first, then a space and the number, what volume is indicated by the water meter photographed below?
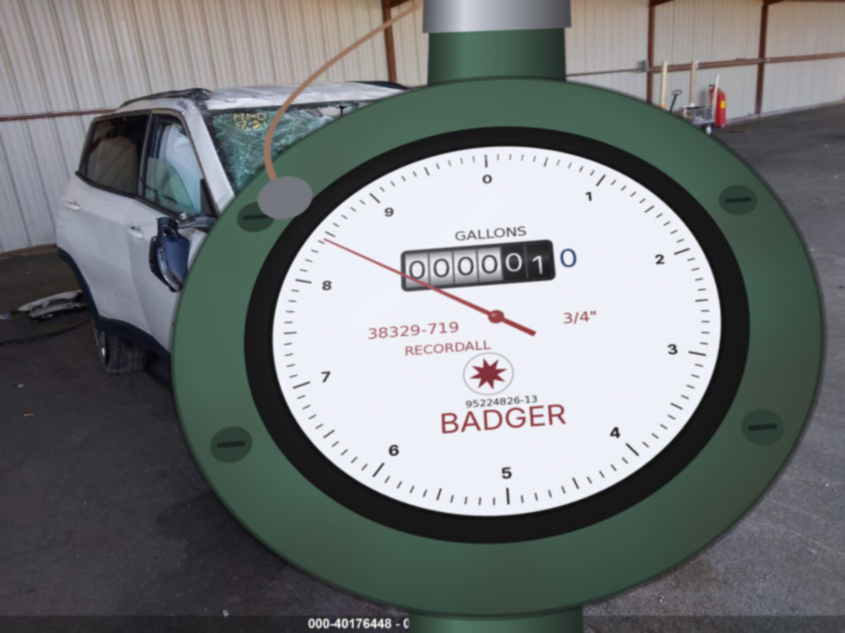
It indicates gal 8.4
